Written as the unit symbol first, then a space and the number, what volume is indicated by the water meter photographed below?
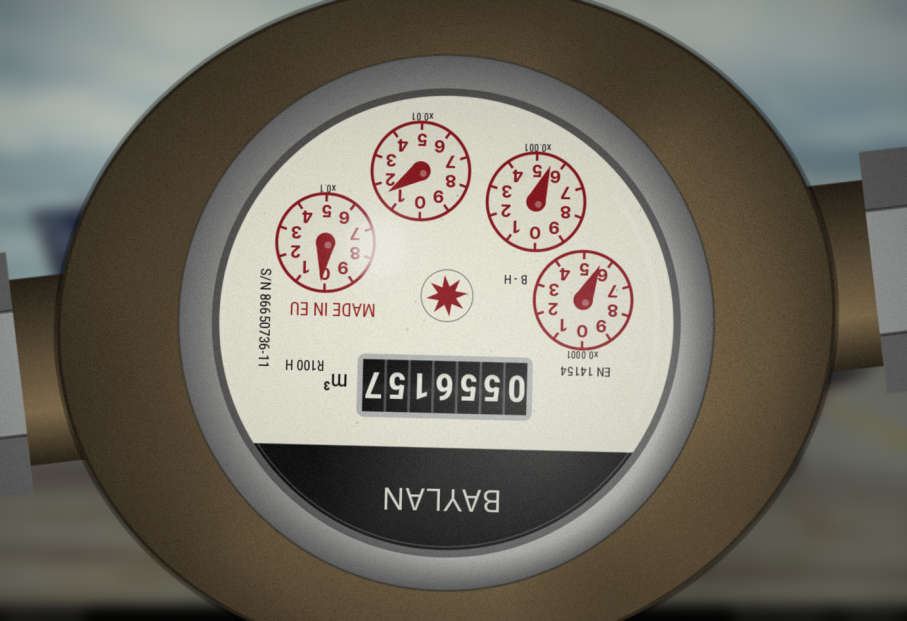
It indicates m³ 556157.0155
